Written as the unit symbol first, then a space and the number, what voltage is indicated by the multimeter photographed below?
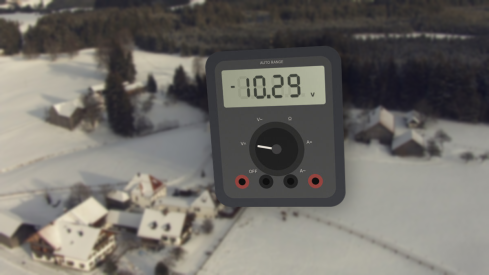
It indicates V -10.29
